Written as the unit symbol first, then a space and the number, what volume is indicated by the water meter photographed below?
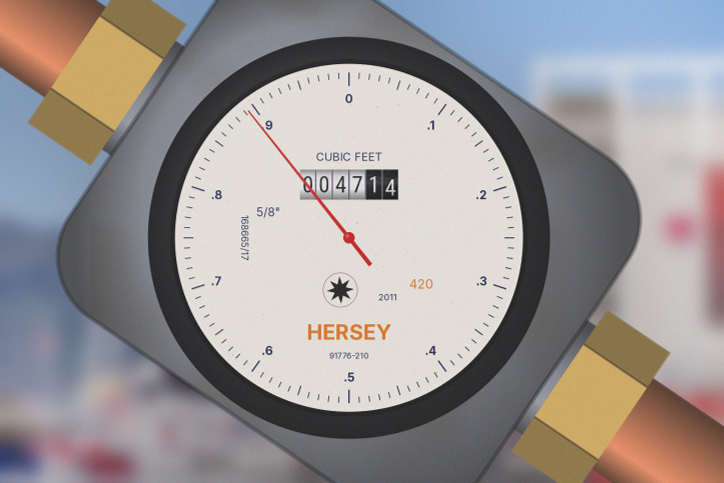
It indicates ft³ 4713.89
